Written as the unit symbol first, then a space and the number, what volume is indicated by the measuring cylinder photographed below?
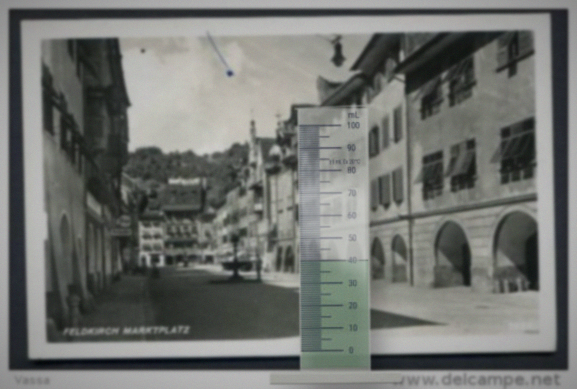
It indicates mL 40
